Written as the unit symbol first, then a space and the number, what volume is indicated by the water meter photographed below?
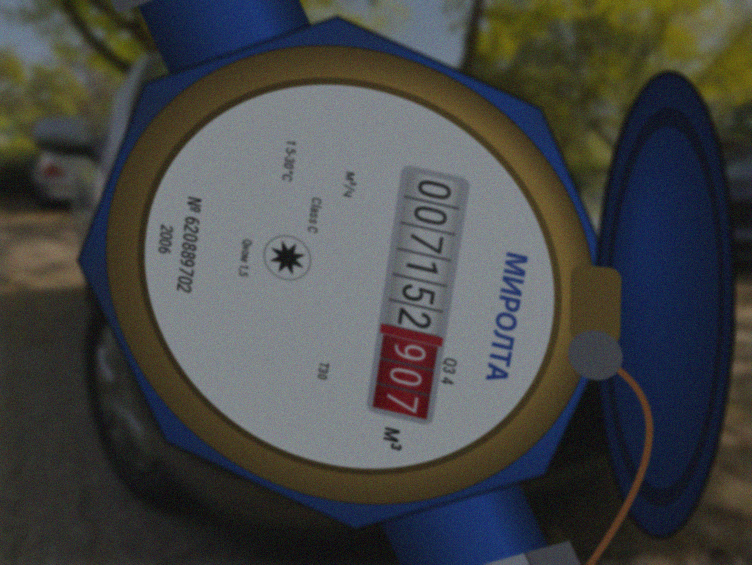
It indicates m³ 7152.907
